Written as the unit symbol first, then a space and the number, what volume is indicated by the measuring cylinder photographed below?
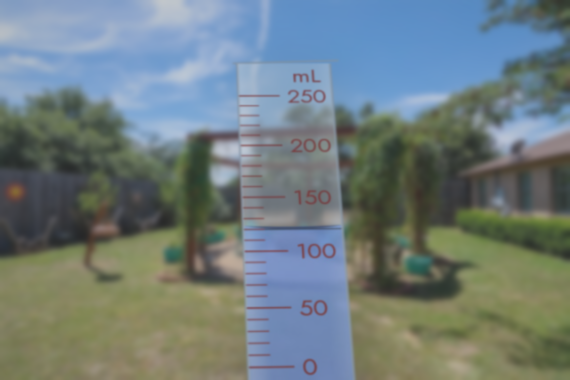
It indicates mL 120
